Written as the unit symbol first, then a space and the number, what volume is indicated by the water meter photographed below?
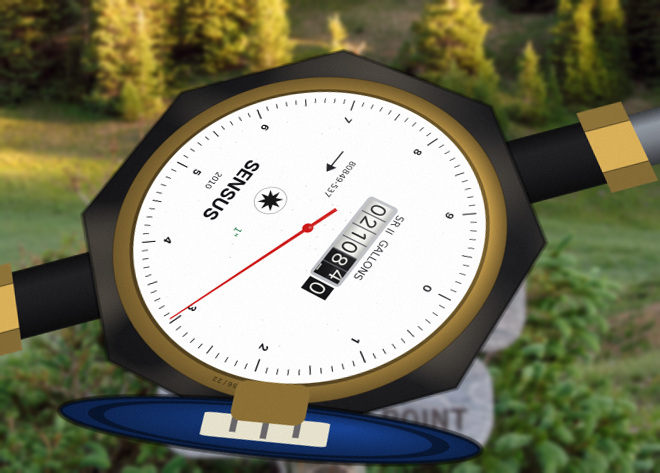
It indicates gal 210843.0
